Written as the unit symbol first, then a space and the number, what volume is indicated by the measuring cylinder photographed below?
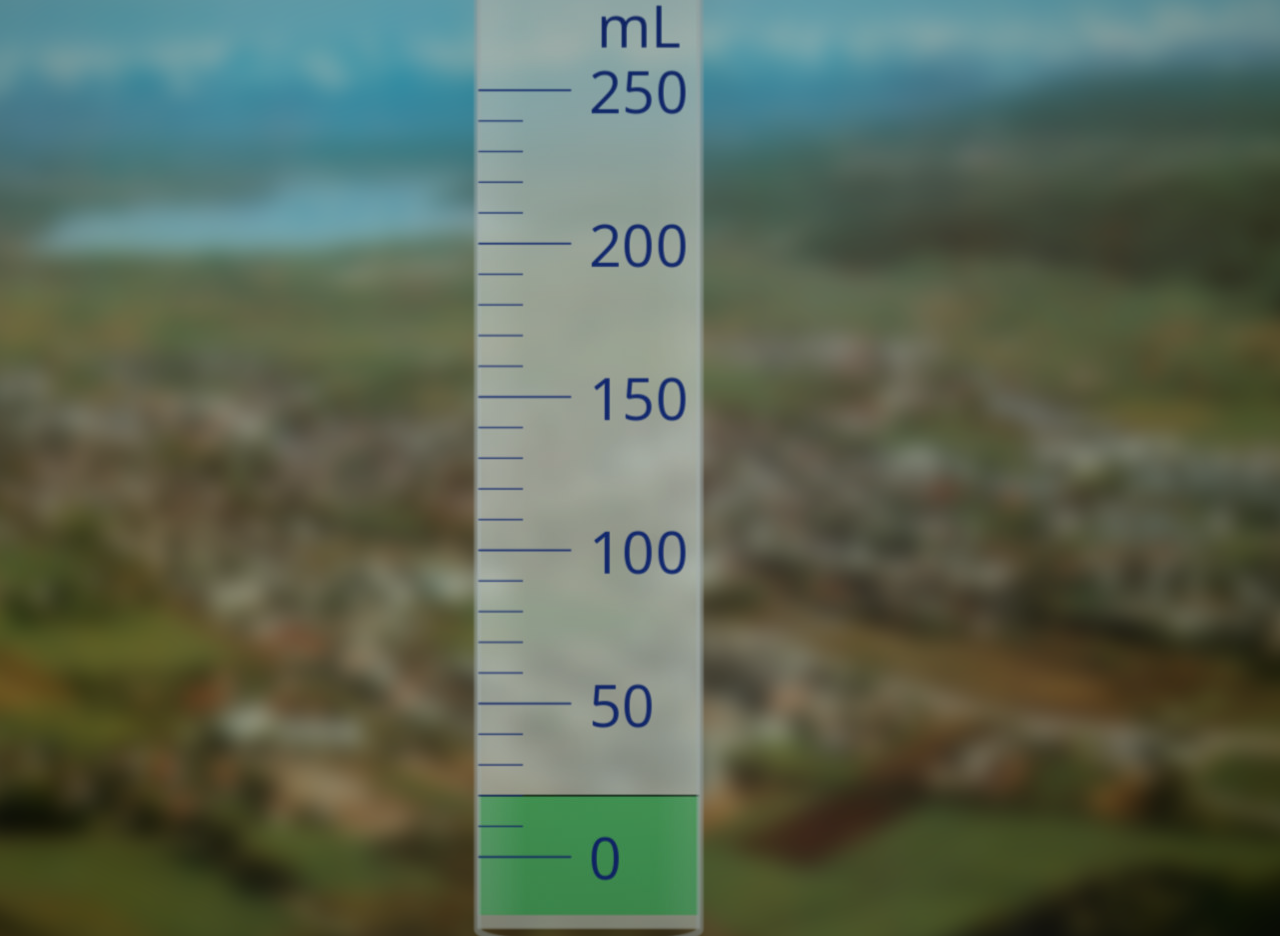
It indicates mL 20
